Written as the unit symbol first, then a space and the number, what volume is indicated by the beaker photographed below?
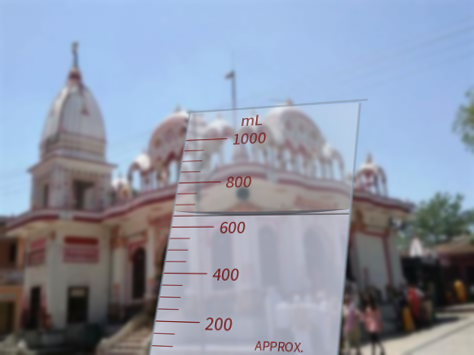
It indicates mL 650
